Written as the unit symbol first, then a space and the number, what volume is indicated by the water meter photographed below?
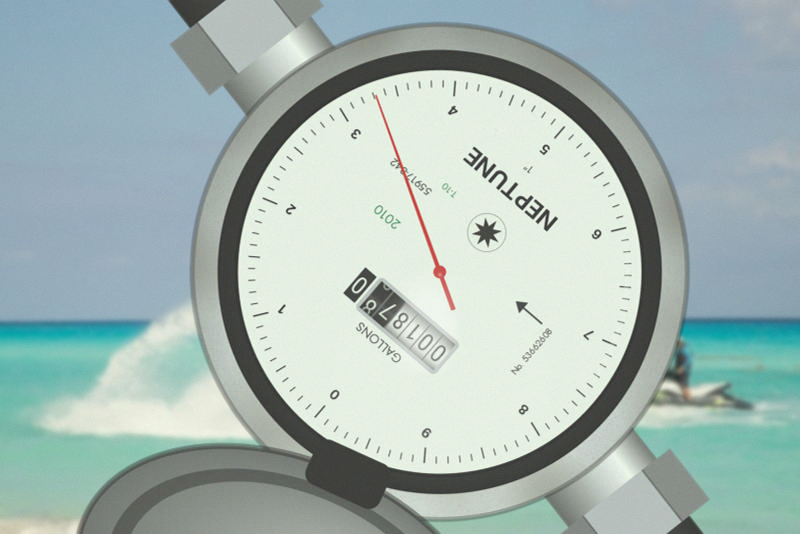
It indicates gal 18783.3
